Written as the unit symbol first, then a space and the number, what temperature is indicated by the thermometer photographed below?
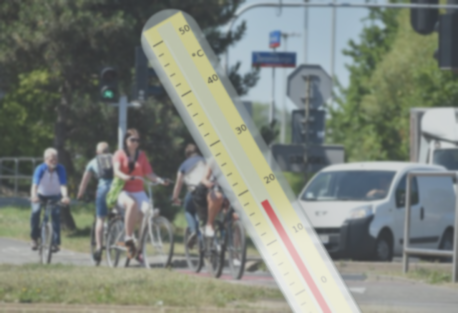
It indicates °C 17
